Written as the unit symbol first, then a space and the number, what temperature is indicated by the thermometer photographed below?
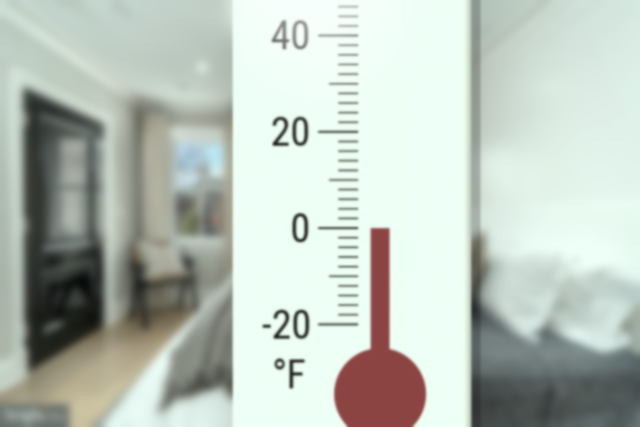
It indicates °F 0
